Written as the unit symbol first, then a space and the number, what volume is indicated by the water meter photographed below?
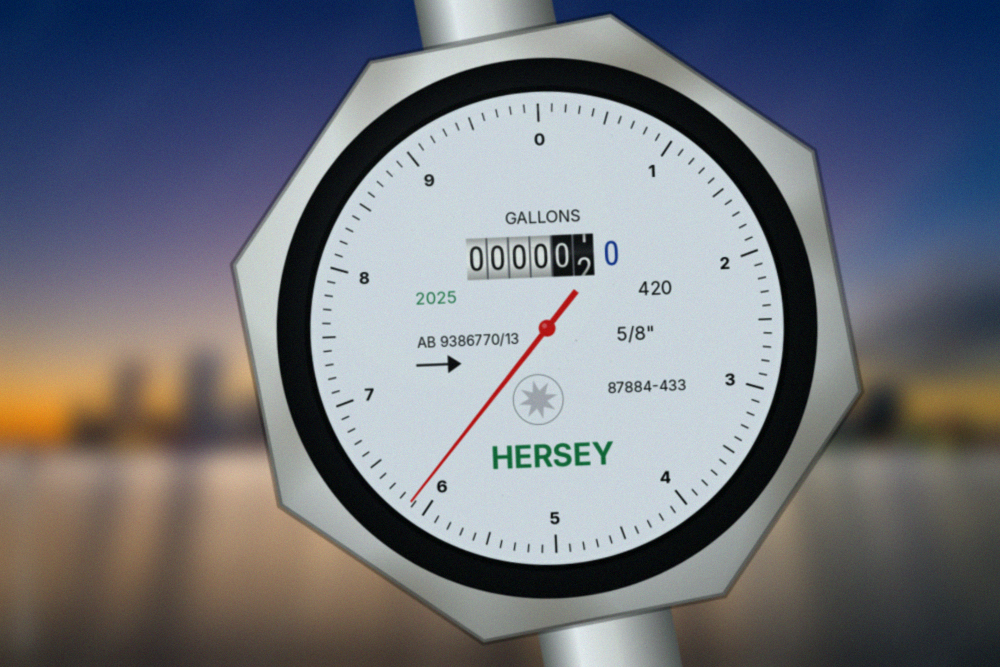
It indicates gal 16.1
